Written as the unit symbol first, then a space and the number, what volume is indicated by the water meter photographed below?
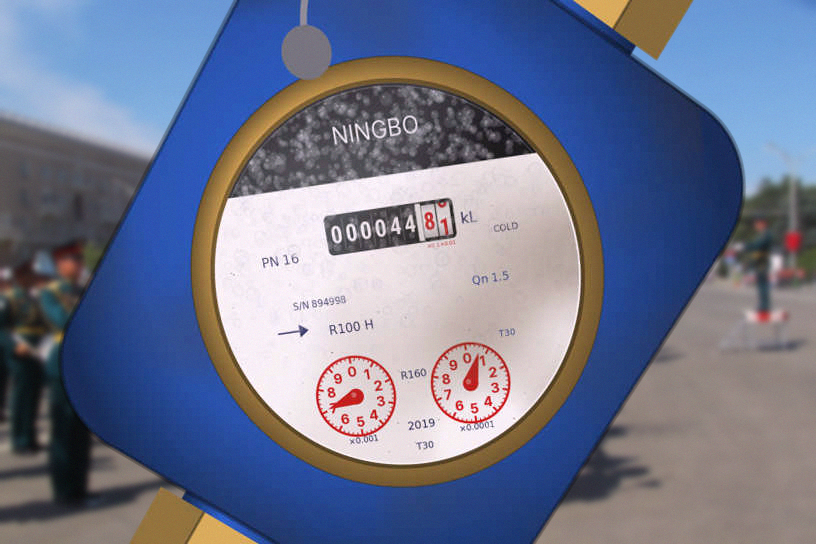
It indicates kL 44.8070
